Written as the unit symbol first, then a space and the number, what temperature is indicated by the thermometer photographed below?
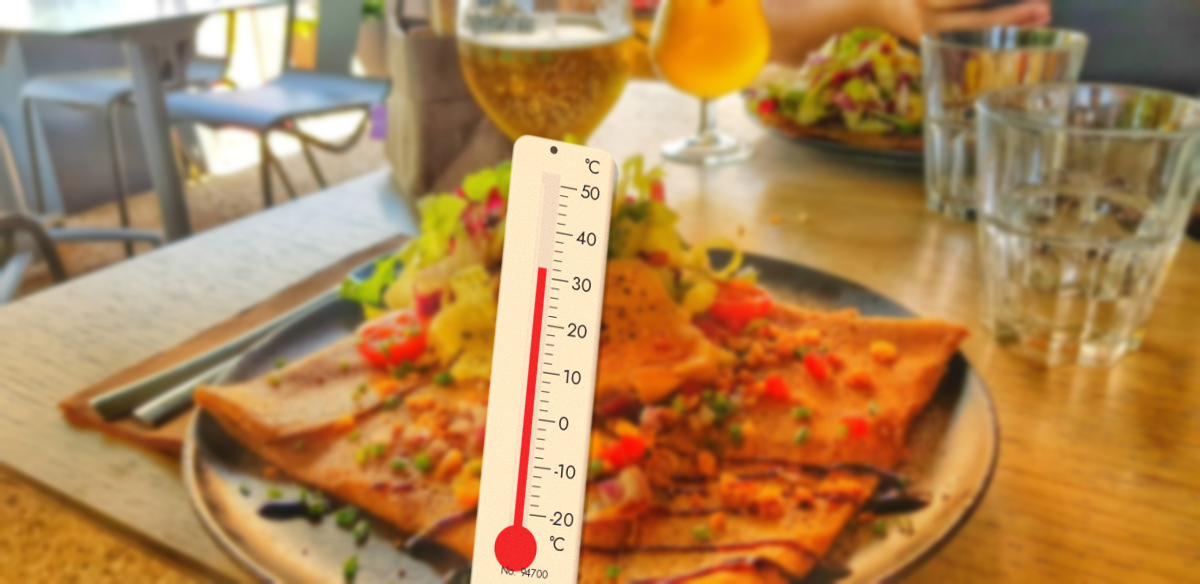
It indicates °C 32
